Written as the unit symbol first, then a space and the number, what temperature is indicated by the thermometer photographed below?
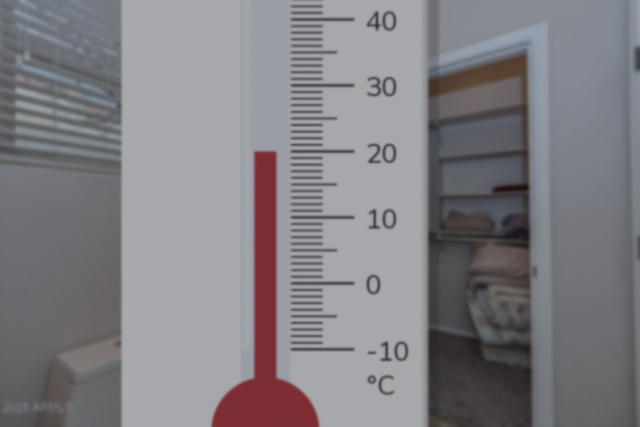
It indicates °C 20
